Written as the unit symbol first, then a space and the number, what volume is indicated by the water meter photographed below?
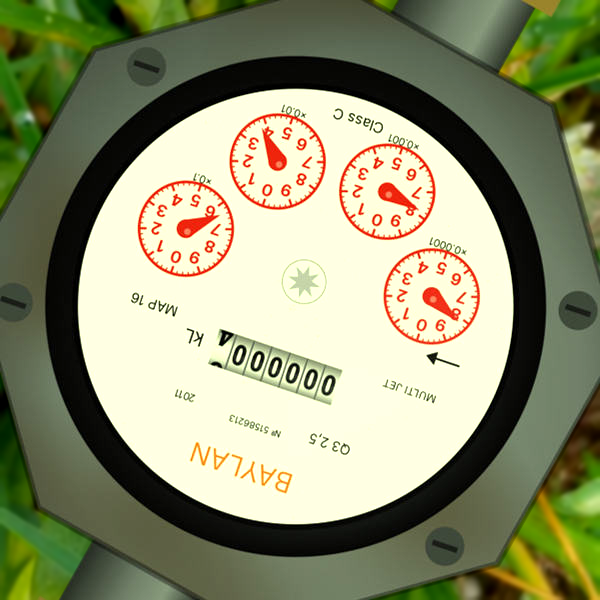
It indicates kL 3.6378
